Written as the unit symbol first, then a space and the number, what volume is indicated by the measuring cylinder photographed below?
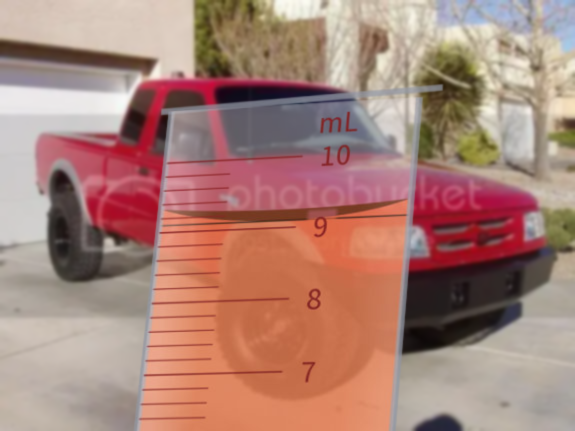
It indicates mL 9.1
